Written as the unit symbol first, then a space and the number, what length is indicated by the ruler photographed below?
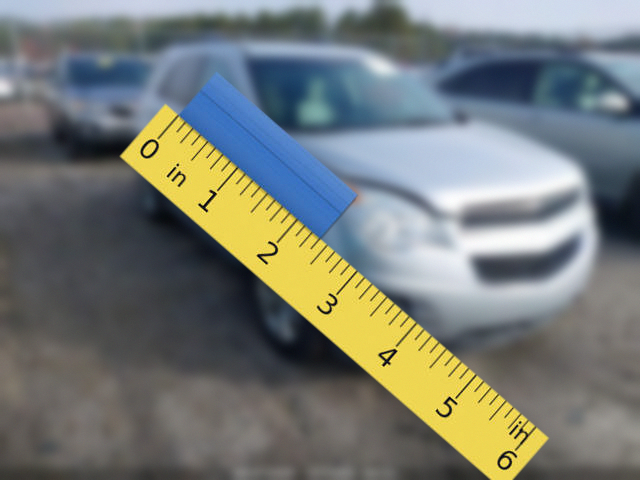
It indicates in 2.375
